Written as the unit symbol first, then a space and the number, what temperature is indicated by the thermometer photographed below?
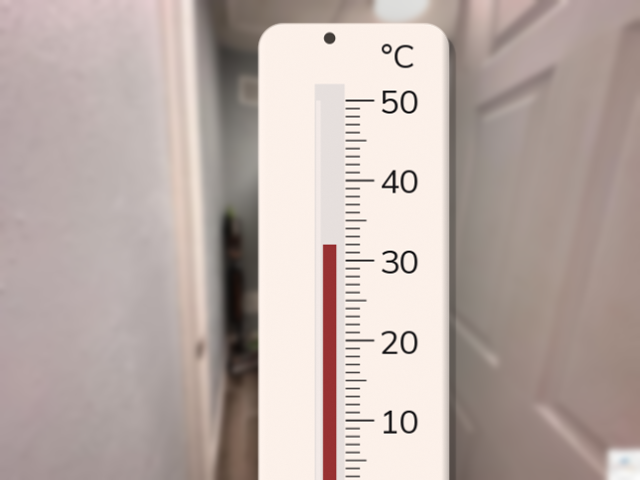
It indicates °C 32
